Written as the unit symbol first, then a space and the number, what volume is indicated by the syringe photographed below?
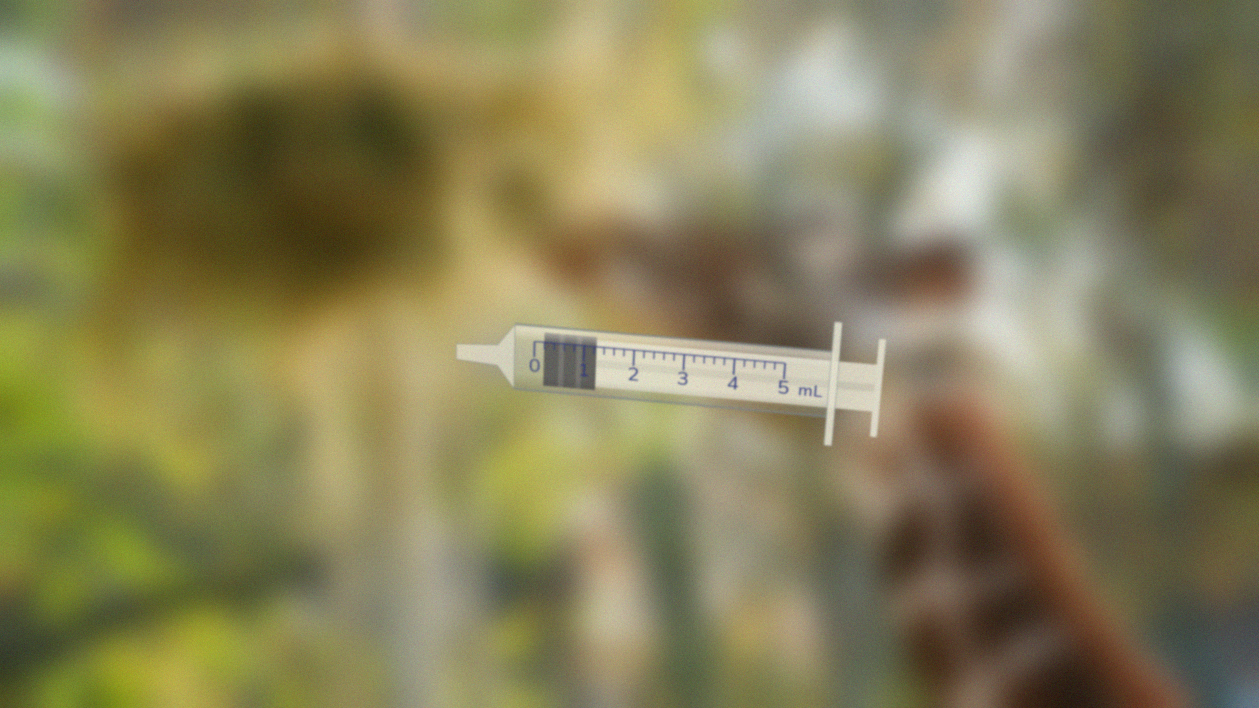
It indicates mL 0.2
